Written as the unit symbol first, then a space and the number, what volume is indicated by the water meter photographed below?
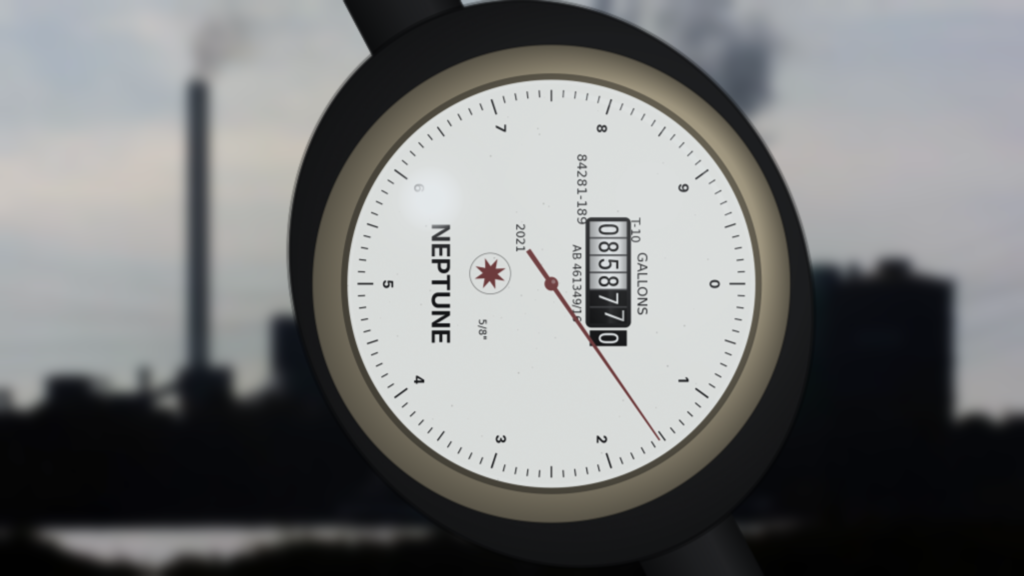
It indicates gal 858771.5
